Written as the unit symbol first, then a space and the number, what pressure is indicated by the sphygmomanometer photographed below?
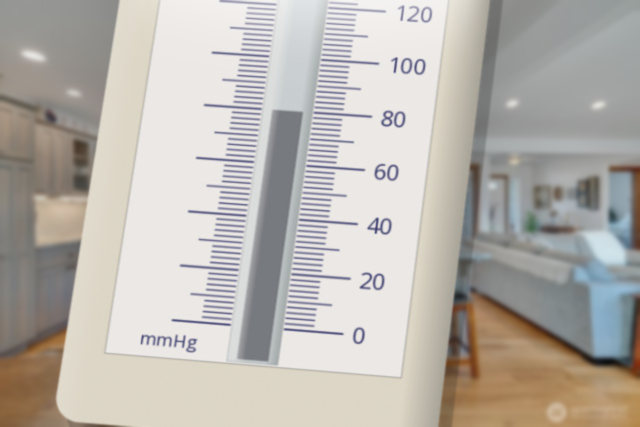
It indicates mmHg 80
